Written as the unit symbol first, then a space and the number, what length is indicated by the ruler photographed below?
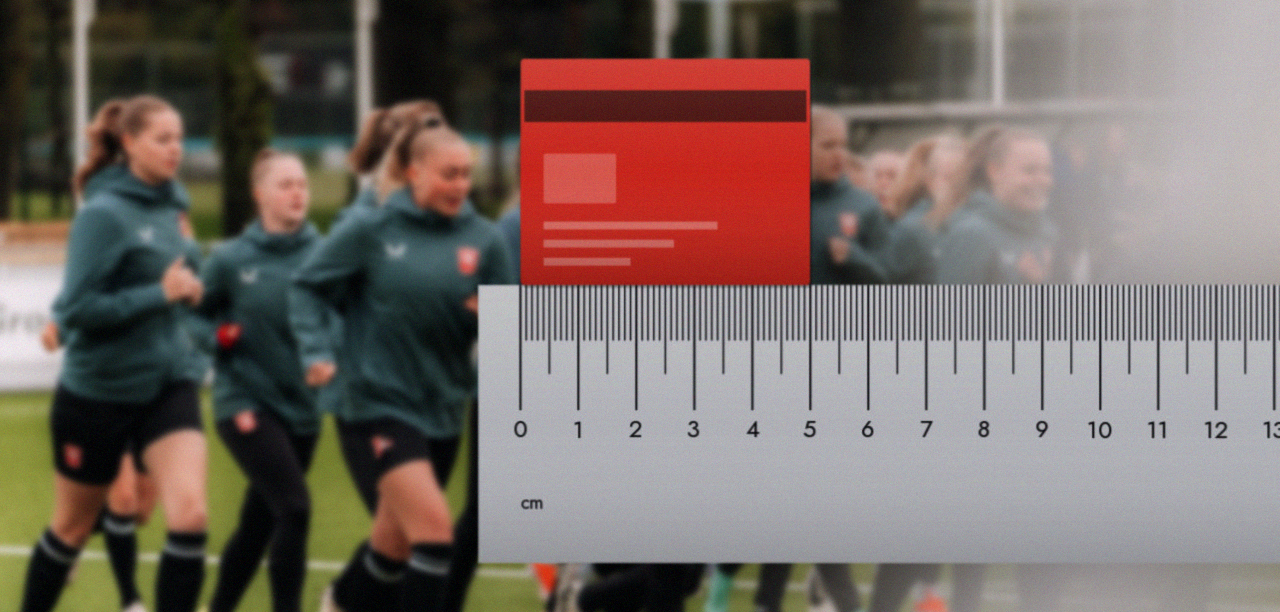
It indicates cm 5
